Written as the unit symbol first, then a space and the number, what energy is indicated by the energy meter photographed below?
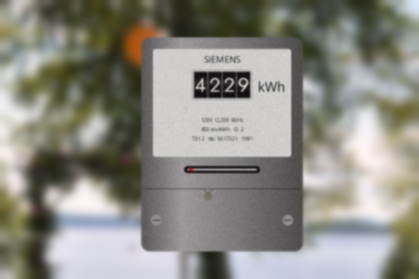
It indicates kWh 4229
